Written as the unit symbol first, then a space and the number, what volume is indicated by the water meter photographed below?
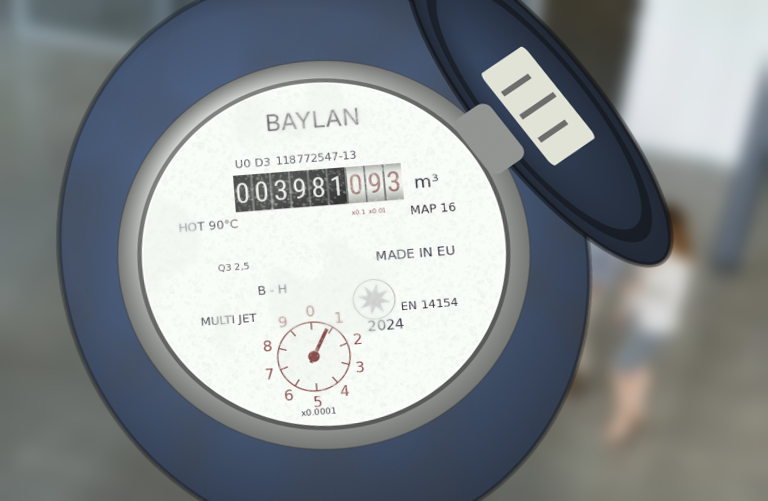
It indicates m³ 3981.0930
